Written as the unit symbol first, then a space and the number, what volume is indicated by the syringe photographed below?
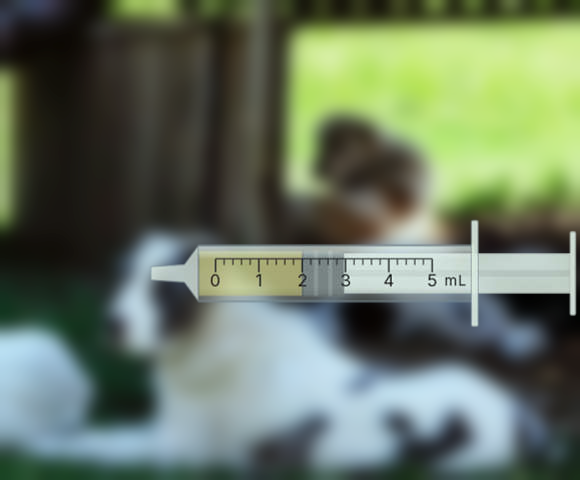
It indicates mL 2
